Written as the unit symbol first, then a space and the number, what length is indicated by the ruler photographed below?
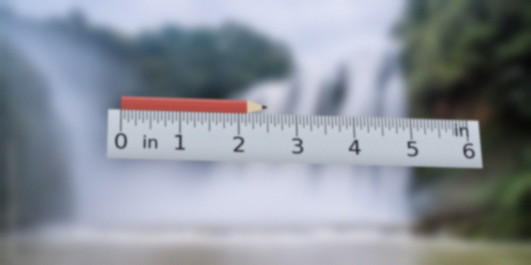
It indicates in 2.5
